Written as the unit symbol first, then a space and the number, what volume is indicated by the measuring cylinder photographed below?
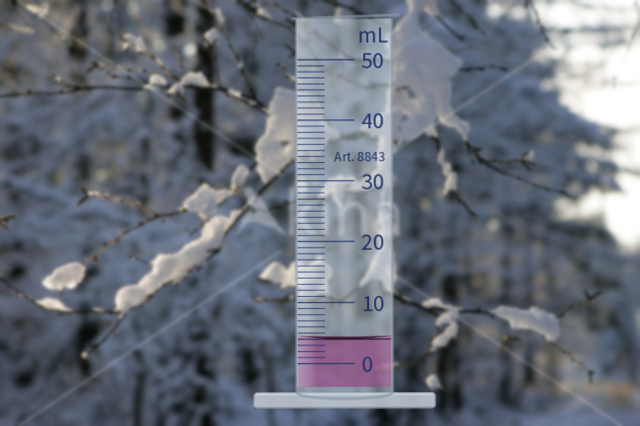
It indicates mL 4
